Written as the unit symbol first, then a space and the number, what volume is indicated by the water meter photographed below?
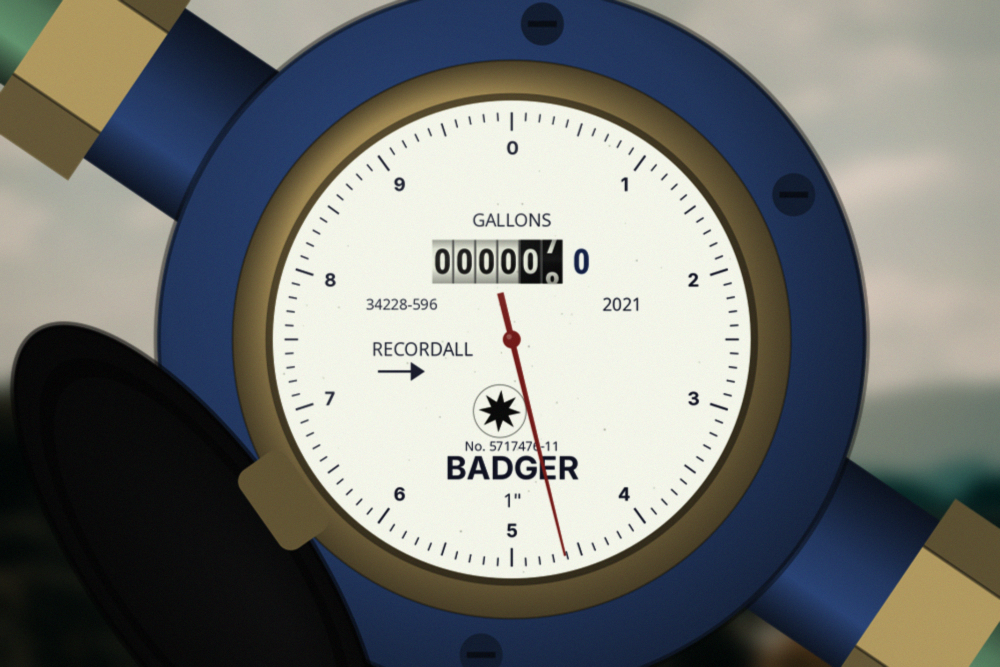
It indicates gal 74.6
